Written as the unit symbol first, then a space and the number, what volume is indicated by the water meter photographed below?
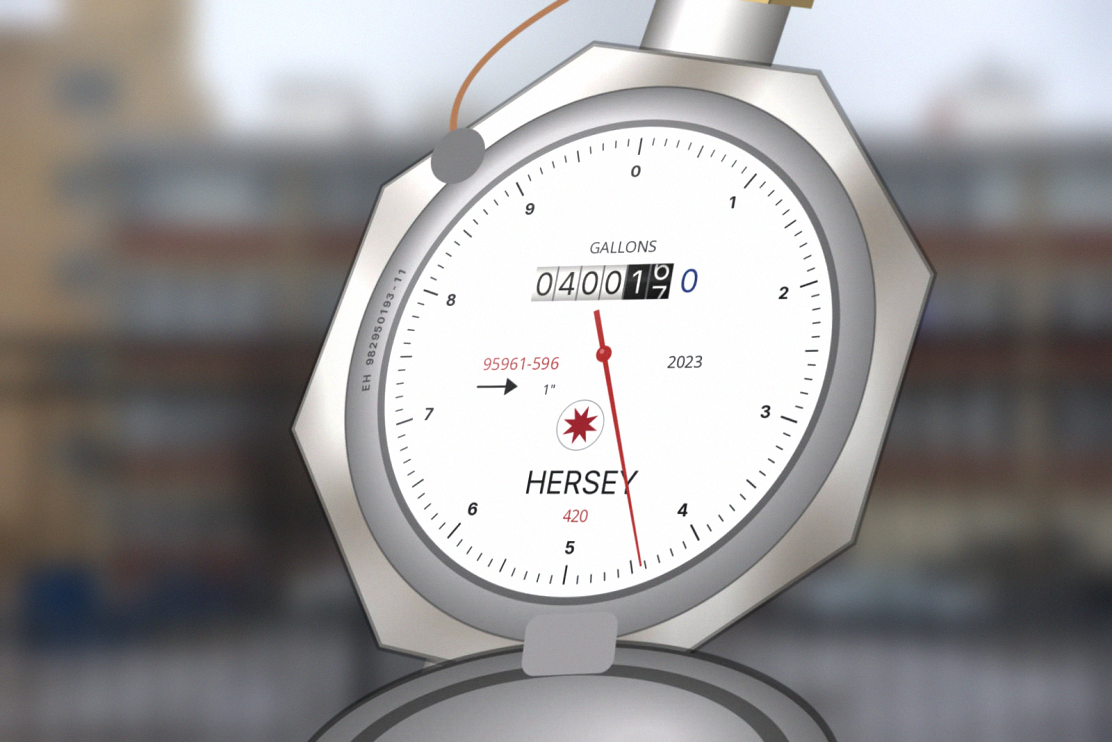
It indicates gal 400164.4
